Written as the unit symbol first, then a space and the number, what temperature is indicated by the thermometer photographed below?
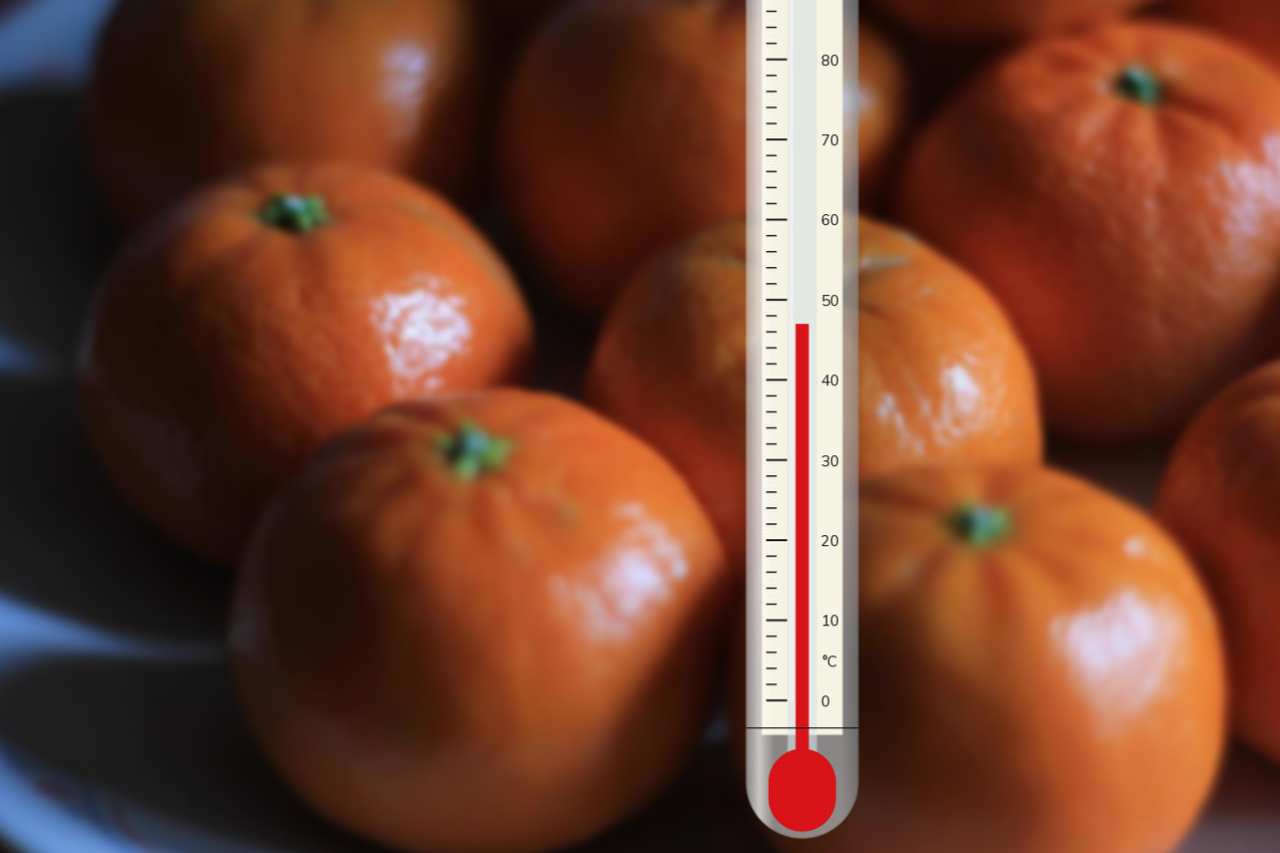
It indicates °C 47
